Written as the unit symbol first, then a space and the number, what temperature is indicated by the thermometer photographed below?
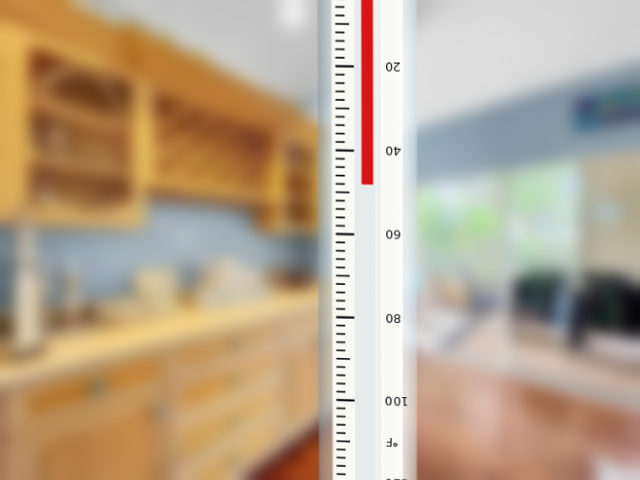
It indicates °F 48
